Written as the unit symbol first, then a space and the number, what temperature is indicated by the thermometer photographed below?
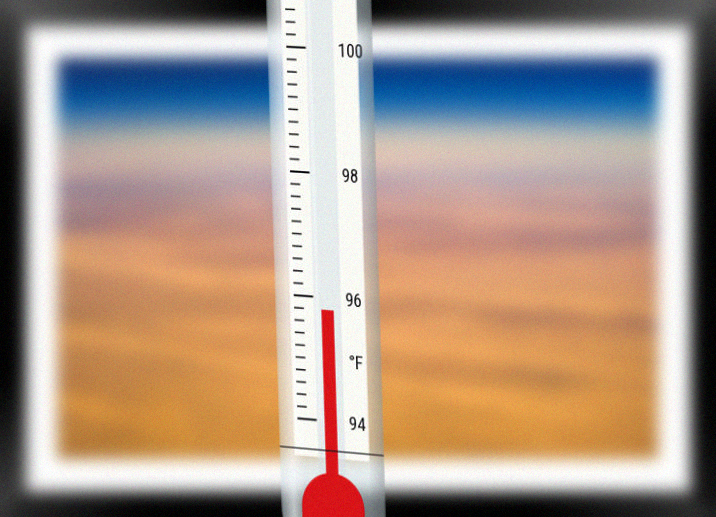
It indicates °F 95.8
